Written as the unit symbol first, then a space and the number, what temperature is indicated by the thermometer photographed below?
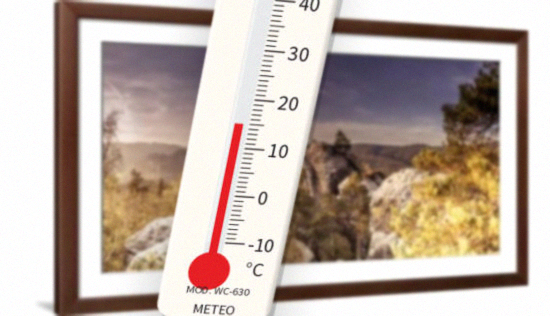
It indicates °C 15
